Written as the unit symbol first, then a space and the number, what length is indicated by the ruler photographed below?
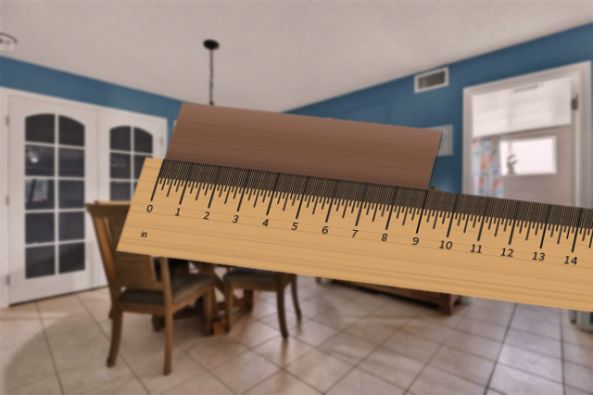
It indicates in 9
